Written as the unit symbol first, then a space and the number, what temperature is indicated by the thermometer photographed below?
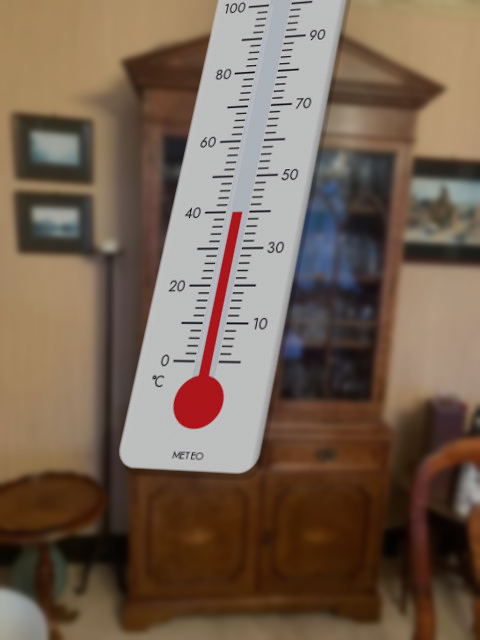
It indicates °C 40
